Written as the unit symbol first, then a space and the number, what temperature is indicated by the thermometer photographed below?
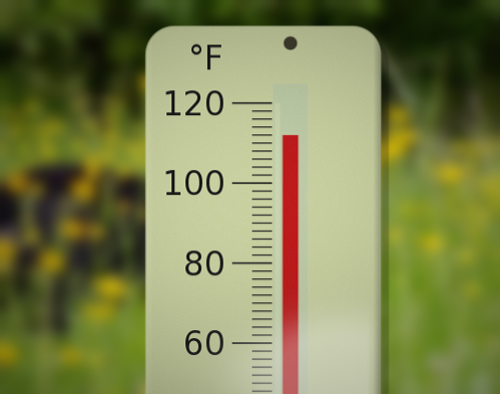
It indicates °F 112
